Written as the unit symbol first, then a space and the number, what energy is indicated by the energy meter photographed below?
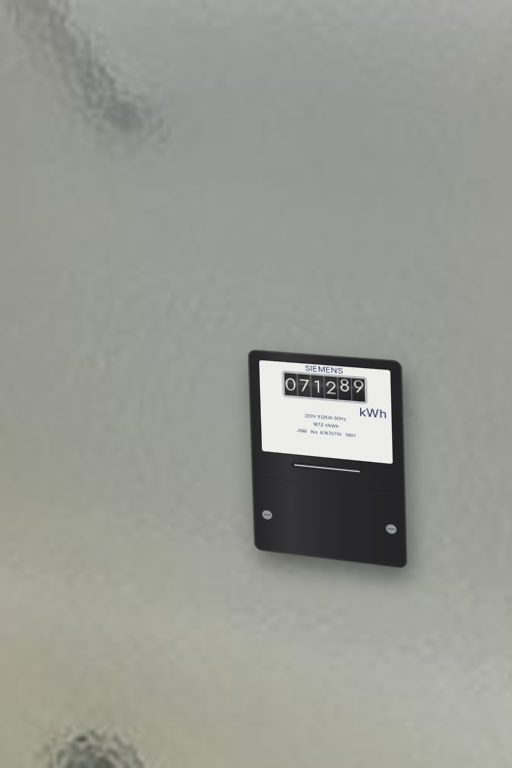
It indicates kWh 71289
